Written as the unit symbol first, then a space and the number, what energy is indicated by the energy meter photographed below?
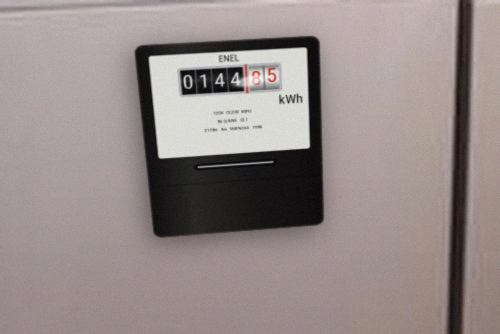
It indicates kWh 144.85
